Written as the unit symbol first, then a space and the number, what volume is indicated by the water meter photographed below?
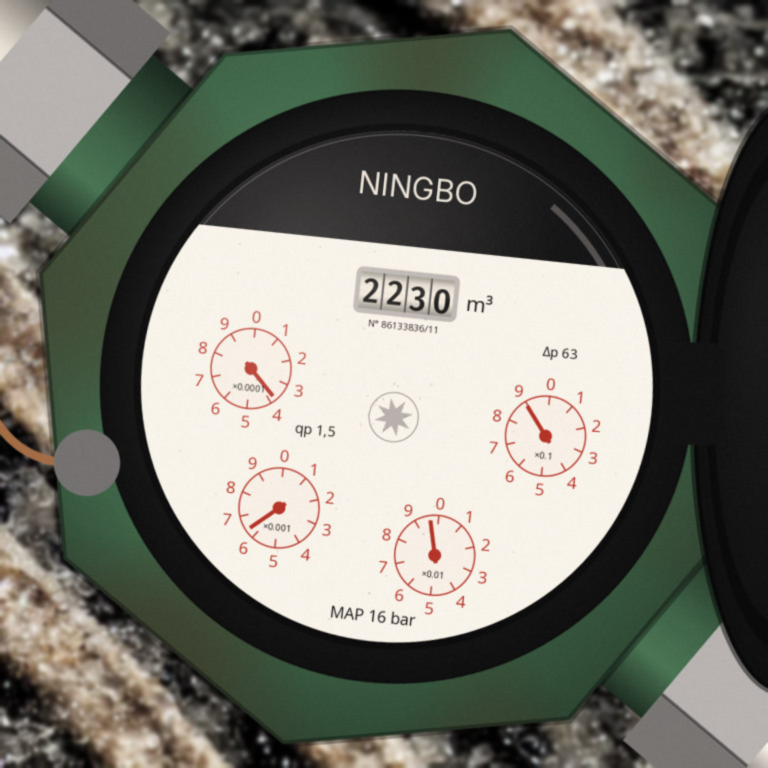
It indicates m³ 2229.8963
